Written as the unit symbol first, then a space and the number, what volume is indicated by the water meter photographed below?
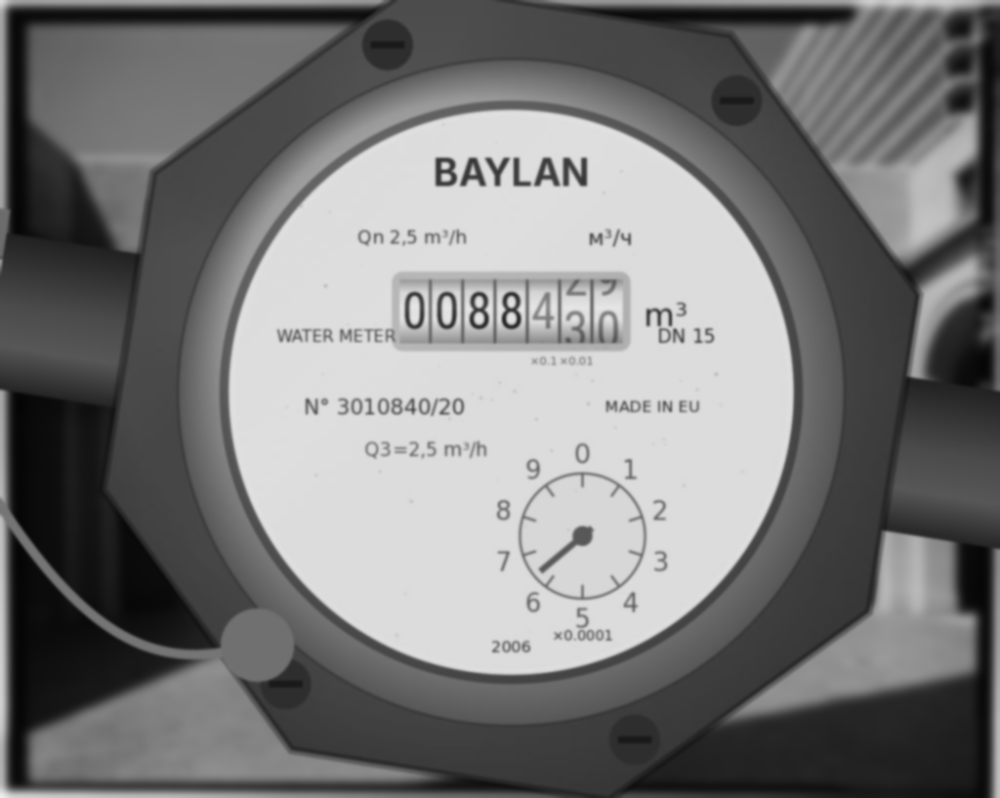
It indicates m³ 88.4296
